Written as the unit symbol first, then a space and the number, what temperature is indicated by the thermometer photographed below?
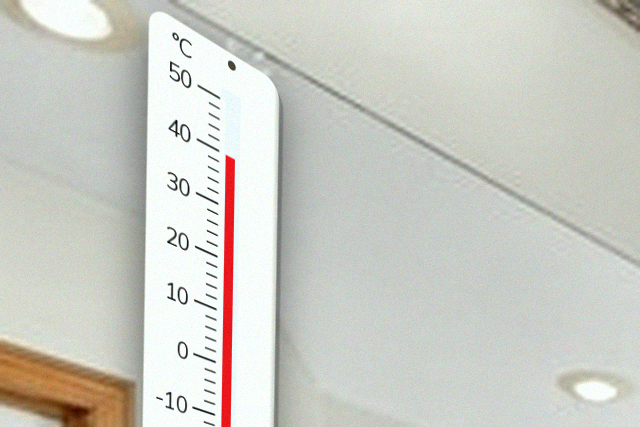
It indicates °C 40
